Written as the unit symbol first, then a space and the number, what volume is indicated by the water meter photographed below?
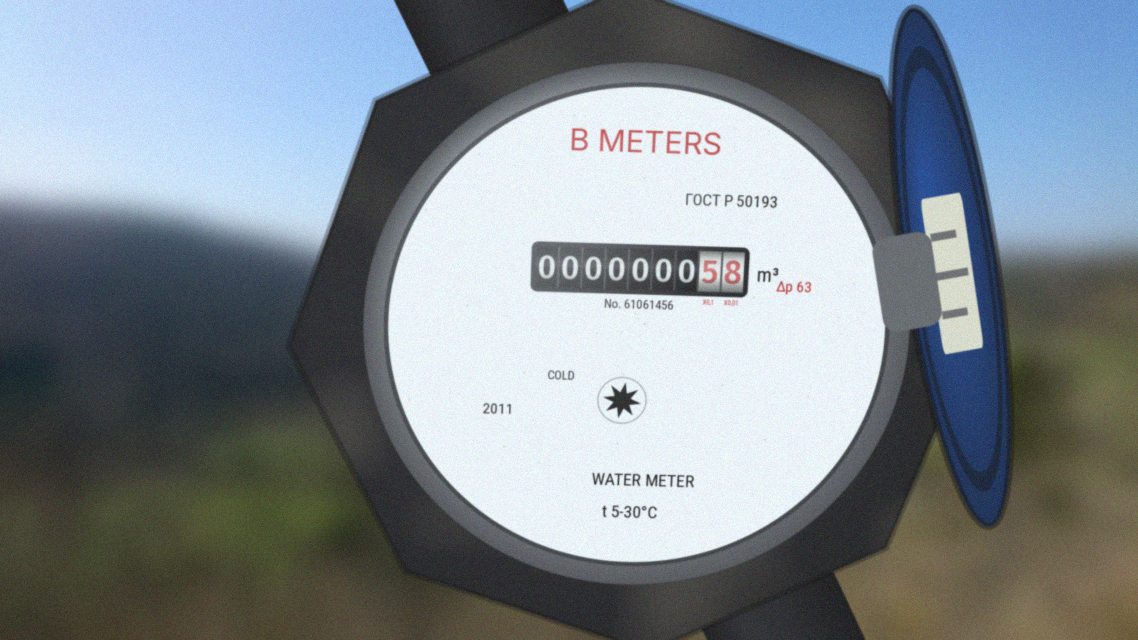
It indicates m³ 0.58
